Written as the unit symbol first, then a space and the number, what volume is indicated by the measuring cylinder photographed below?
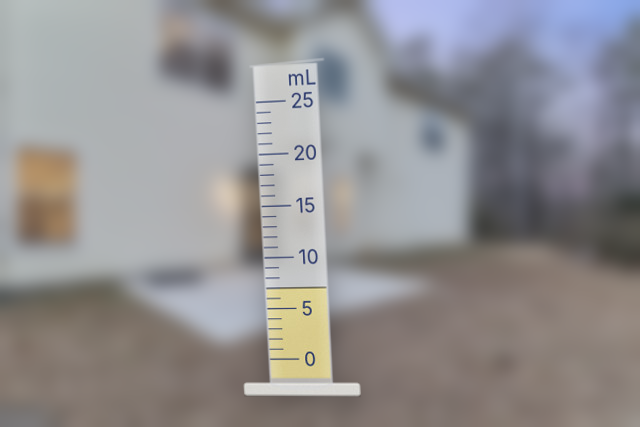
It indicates mL 7
